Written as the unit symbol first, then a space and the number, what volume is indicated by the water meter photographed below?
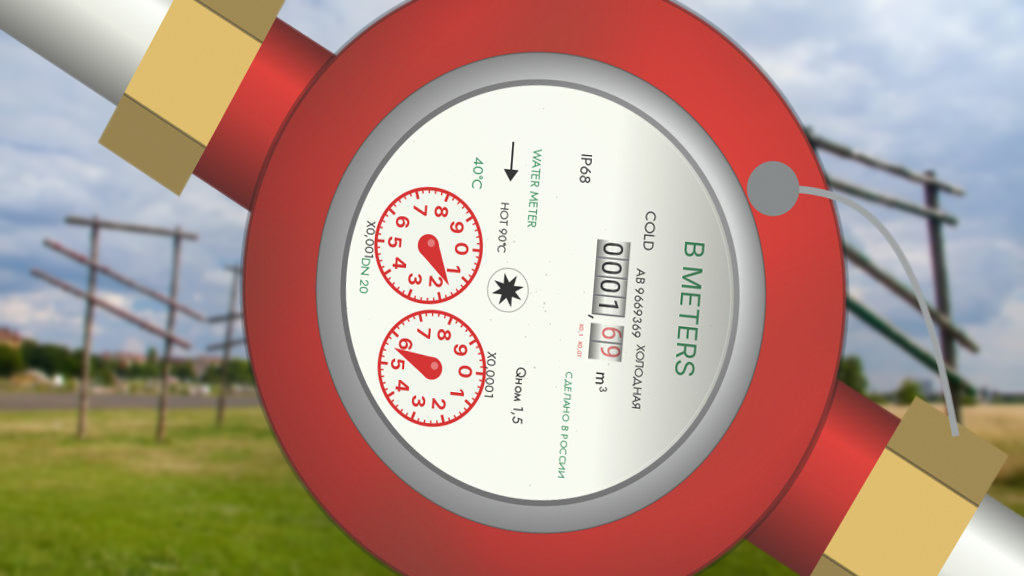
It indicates m³ 1.6915
